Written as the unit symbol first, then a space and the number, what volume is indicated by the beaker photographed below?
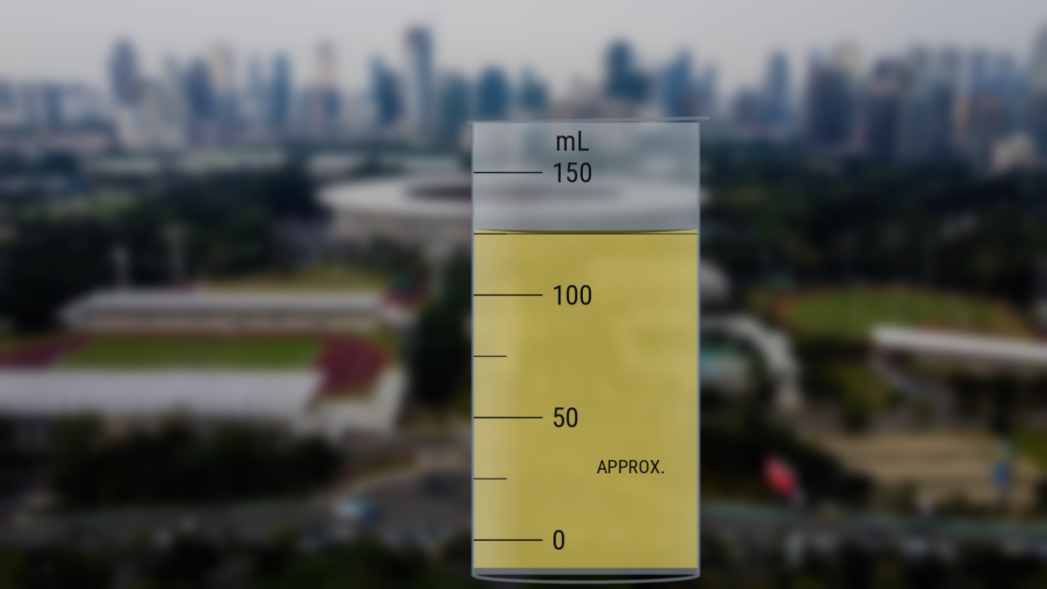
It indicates mL 125
